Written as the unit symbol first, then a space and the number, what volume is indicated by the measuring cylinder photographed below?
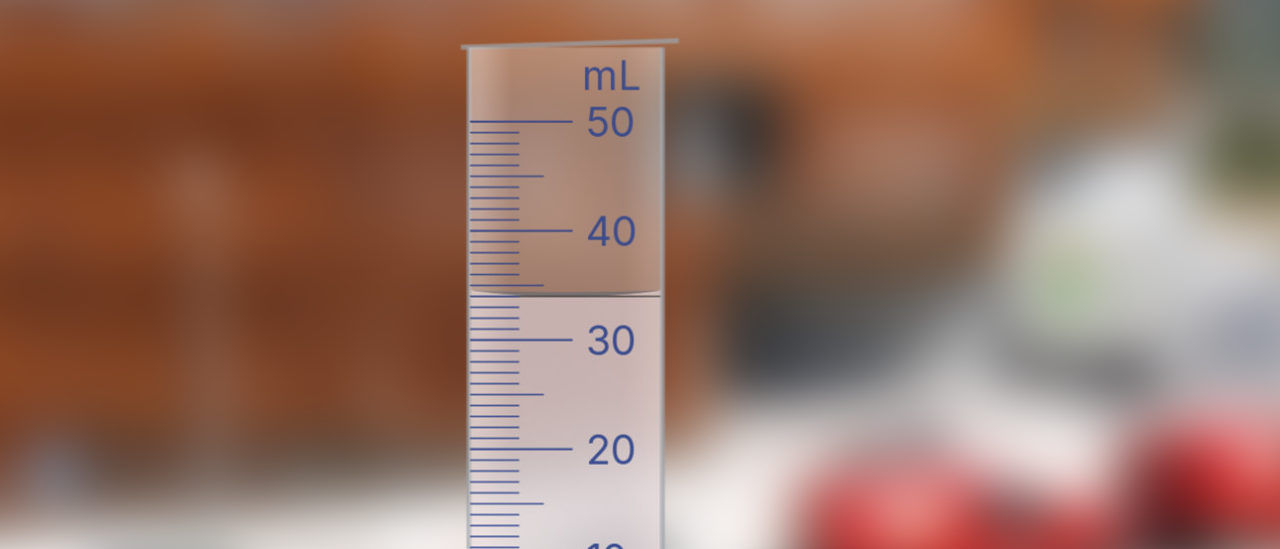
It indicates mL 34
